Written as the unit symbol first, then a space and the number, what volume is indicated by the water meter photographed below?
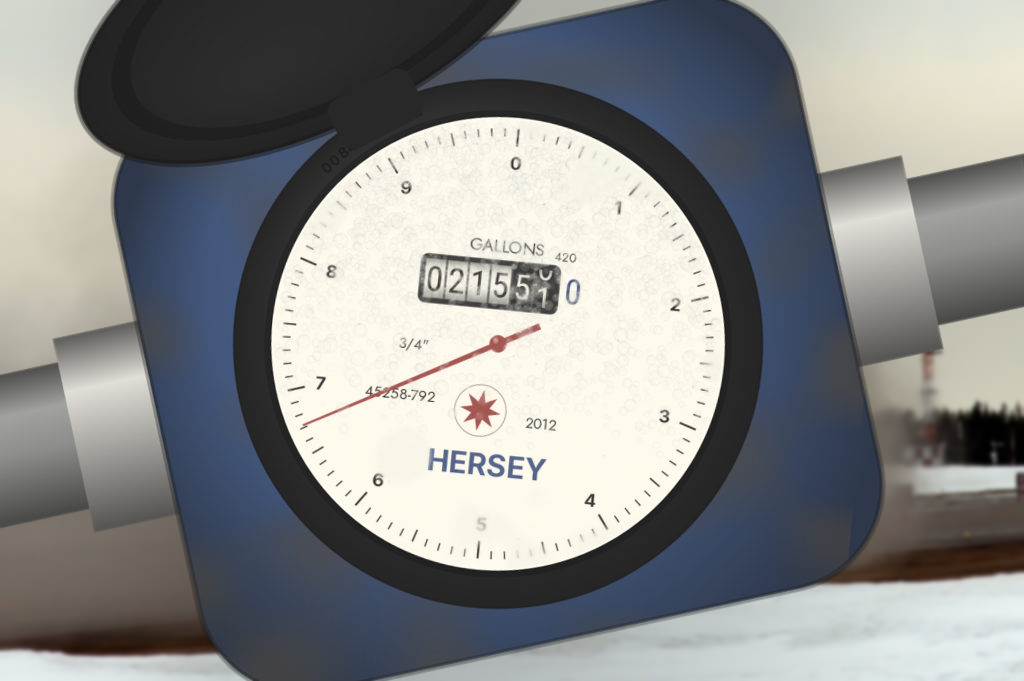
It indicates gal 215506.7
